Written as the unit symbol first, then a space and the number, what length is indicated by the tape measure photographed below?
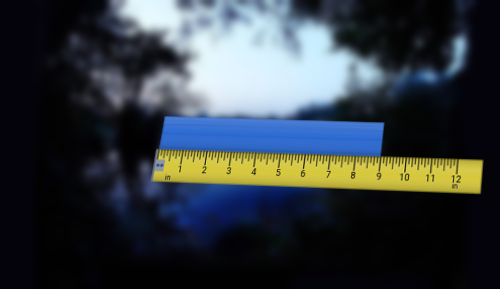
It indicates in 9
